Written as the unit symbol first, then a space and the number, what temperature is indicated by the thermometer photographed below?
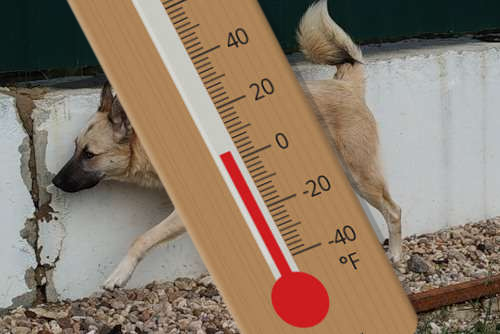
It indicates °F 4
